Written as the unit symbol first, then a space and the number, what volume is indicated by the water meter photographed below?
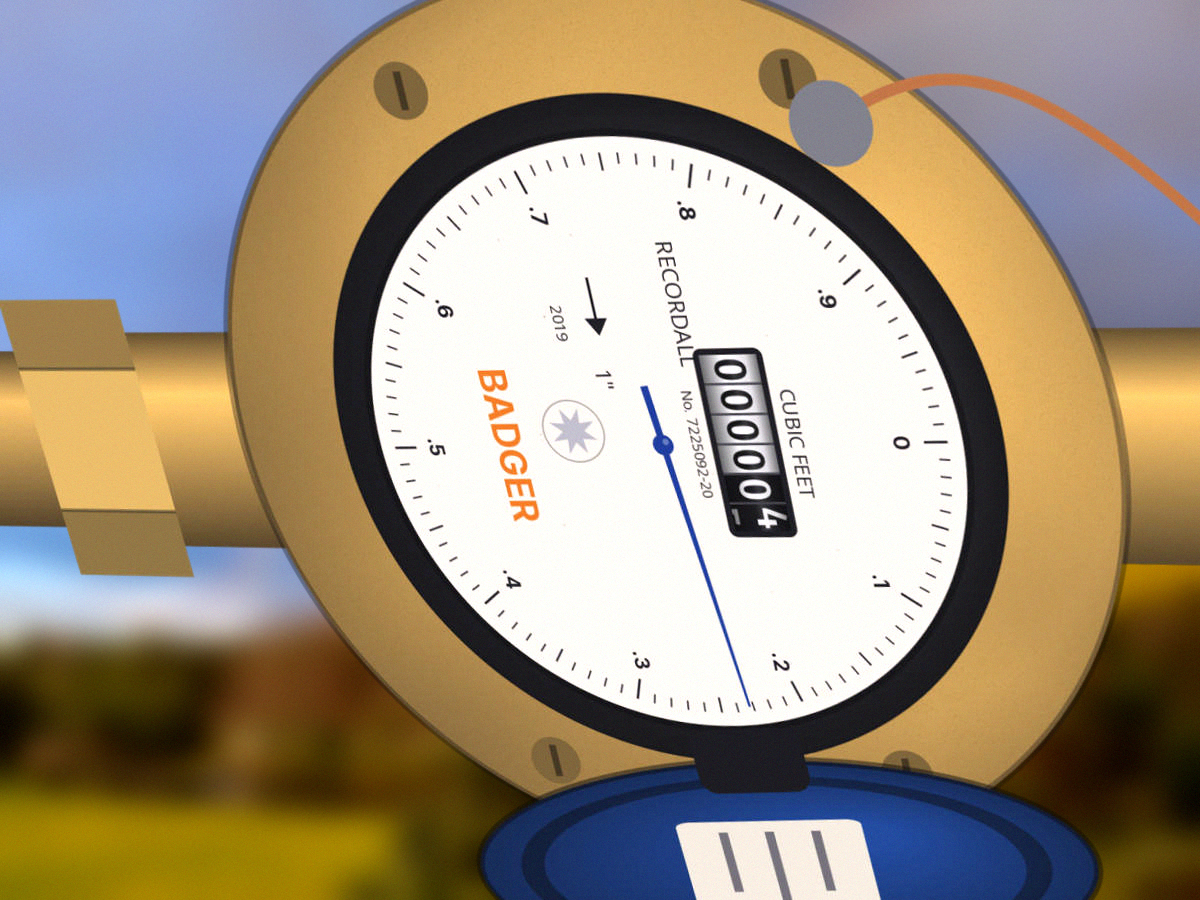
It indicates ft³ 4.23
